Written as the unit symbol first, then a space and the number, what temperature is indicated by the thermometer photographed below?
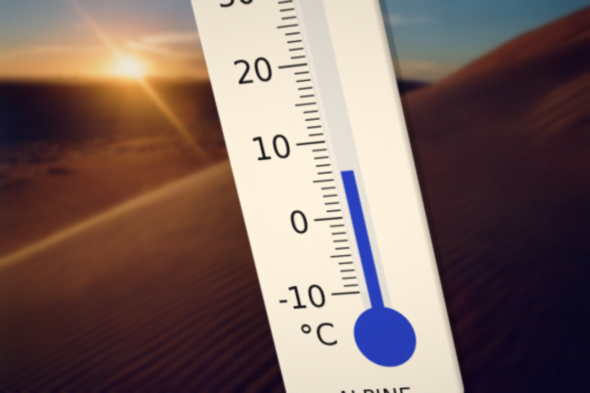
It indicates °C 6
